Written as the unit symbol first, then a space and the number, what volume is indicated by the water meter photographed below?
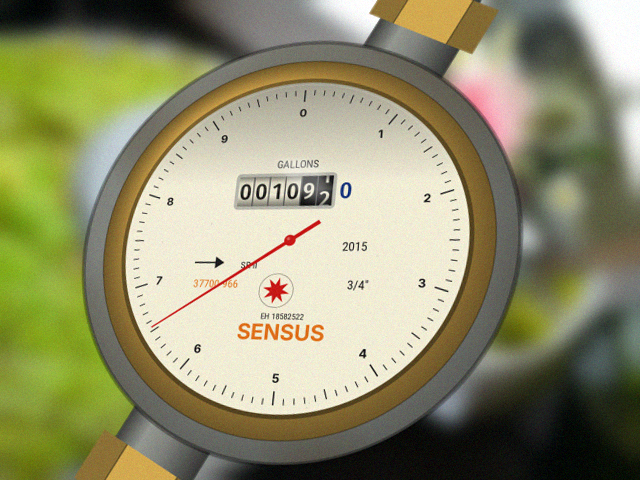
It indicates gal 10916.5
